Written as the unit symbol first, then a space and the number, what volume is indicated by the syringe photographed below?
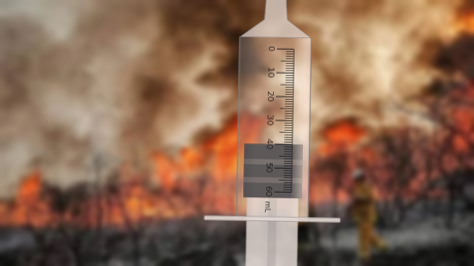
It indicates mL 40
